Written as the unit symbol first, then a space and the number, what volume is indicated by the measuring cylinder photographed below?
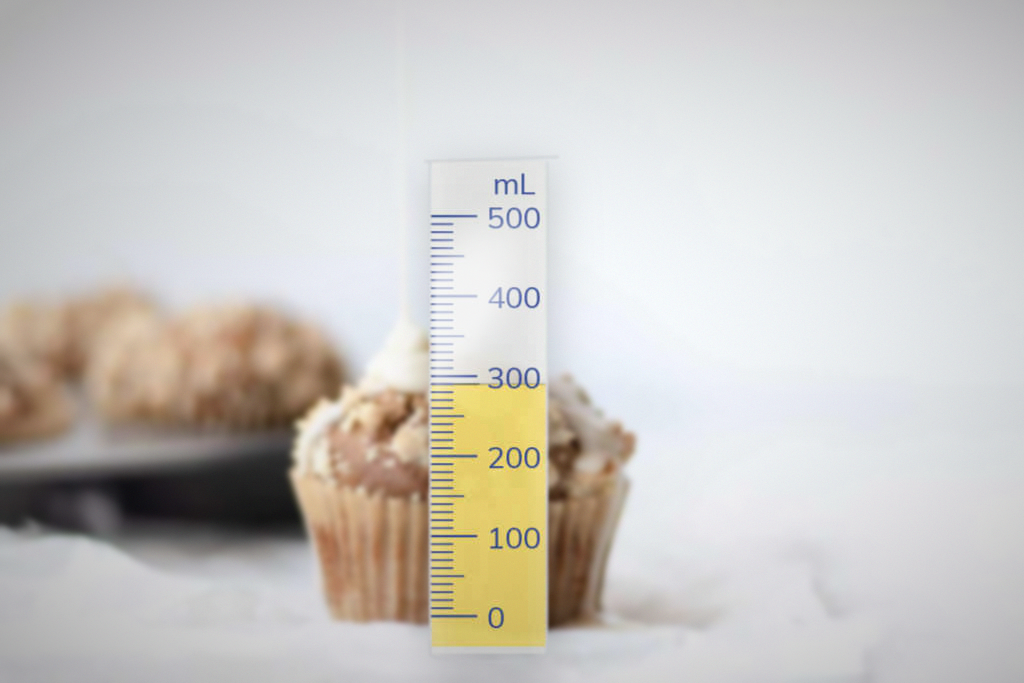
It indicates mL 290
